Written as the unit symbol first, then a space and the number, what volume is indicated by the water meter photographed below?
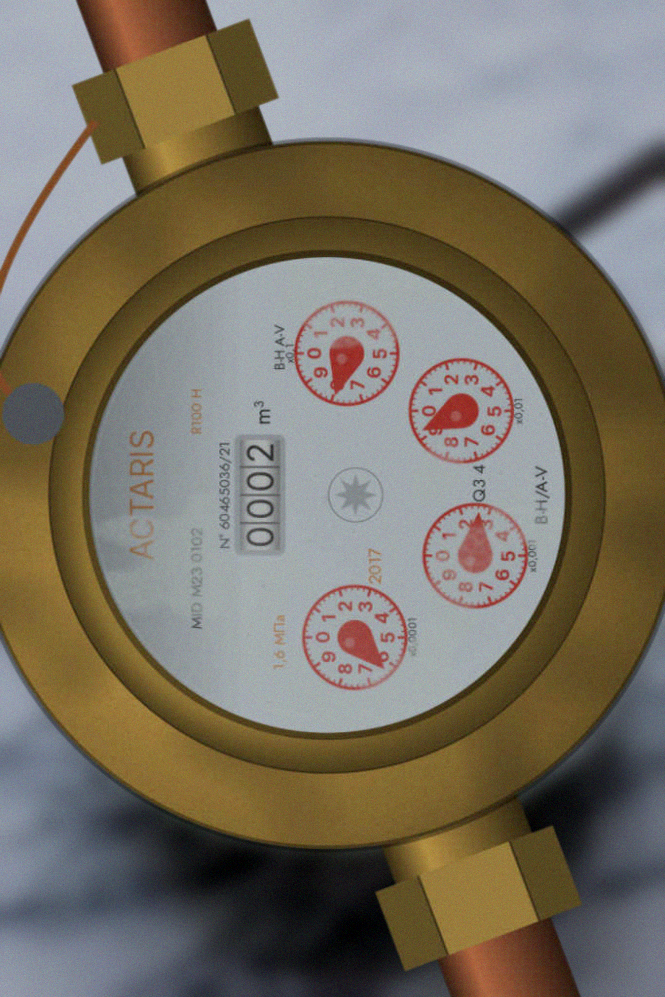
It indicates m³ 2.7926
